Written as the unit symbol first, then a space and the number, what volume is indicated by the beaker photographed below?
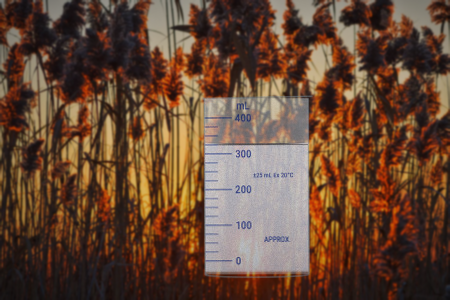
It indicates mL 325
